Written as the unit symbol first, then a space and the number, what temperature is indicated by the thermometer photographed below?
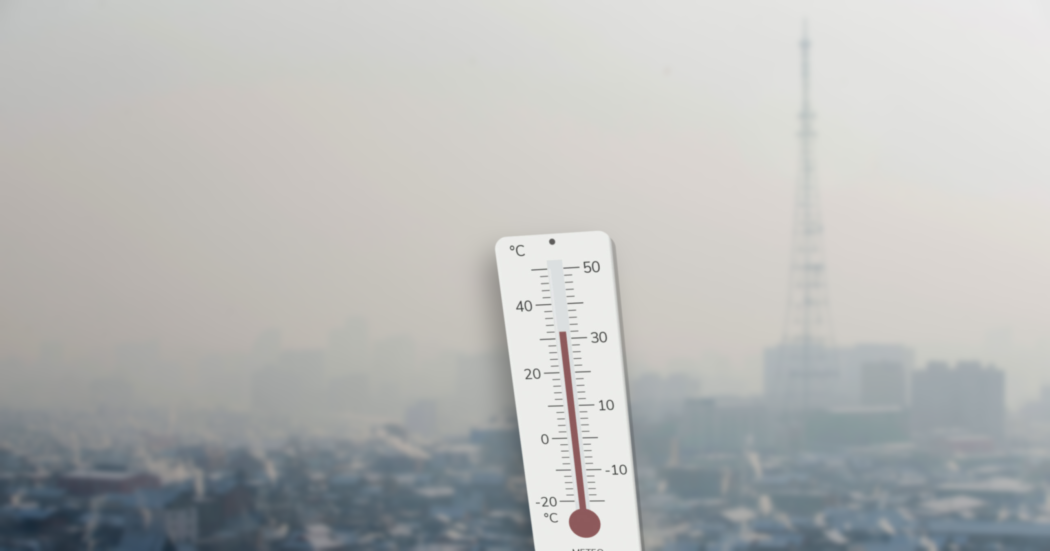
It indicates °C 32
